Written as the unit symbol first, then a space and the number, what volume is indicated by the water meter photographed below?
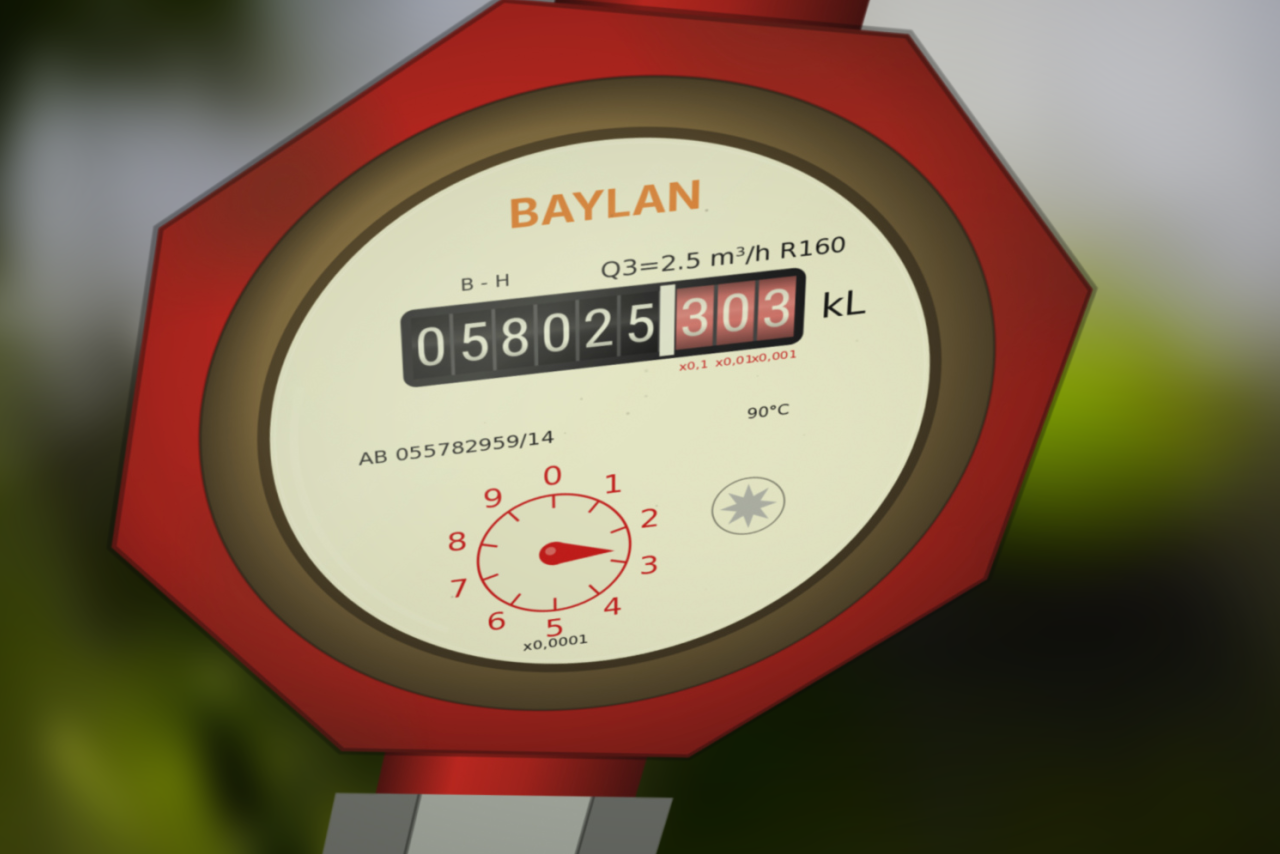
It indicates kL 58025.3032
